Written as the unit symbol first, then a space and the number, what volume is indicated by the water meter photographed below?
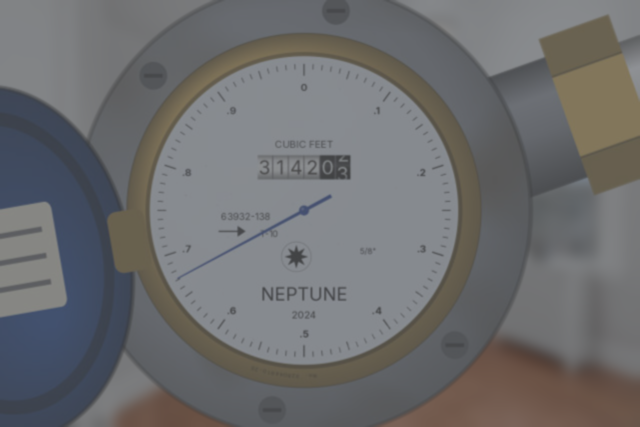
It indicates ft³ 314202.67
